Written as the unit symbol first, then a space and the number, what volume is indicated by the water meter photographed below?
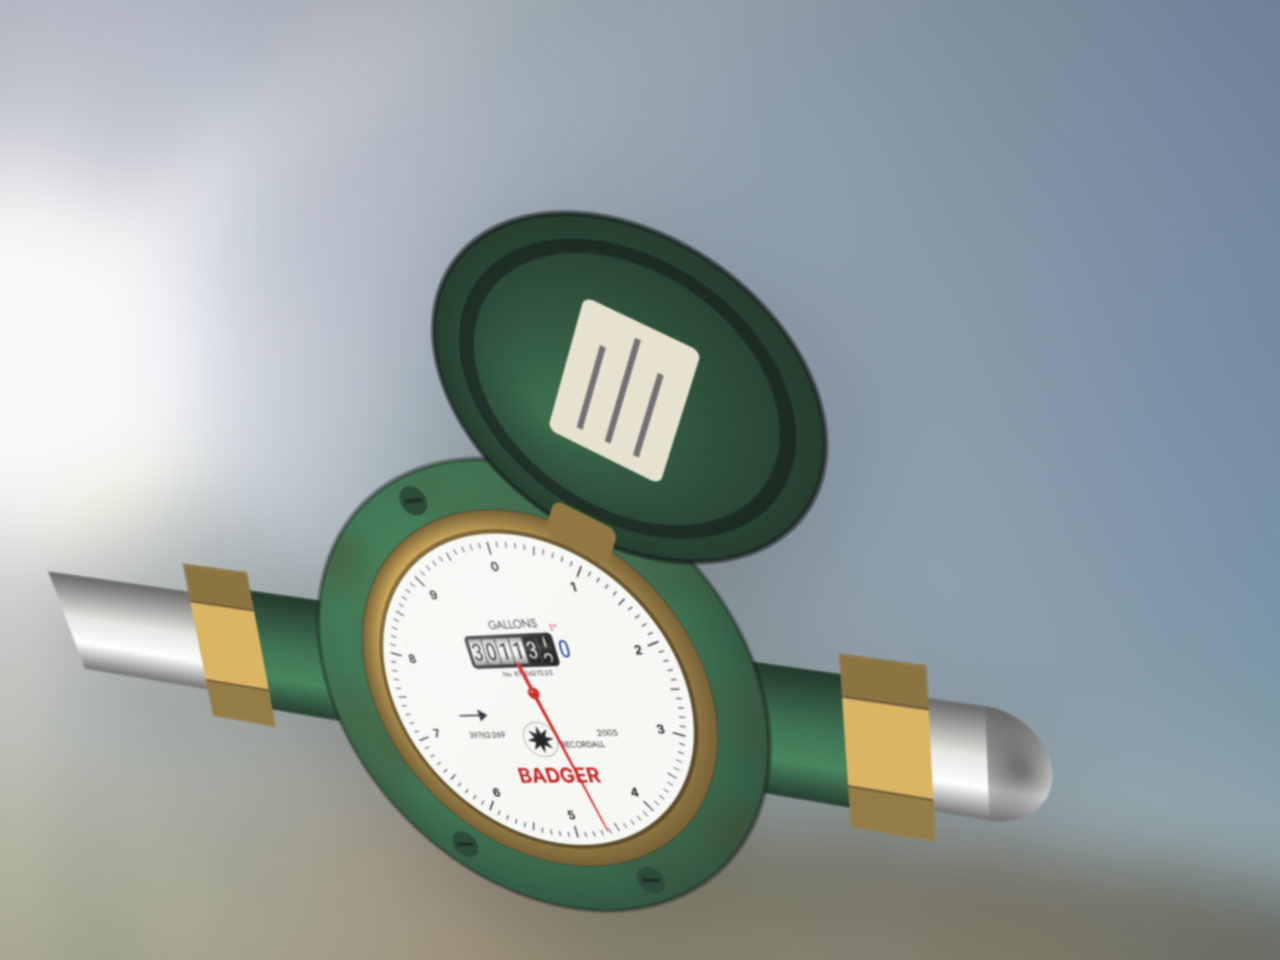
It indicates gal 3011314.6
